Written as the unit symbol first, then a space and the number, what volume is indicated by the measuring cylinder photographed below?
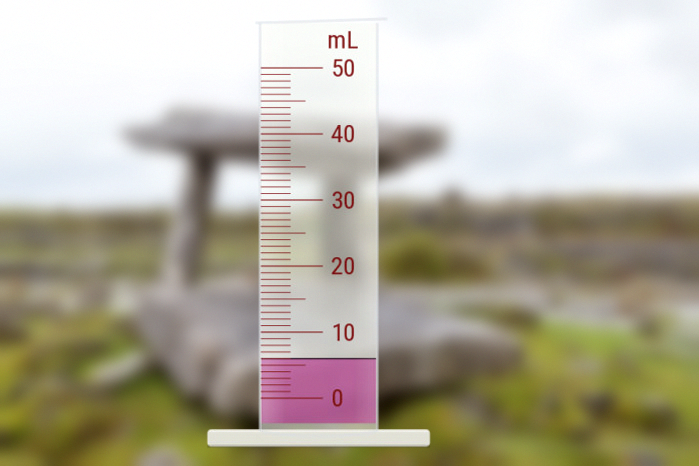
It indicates mL 6
